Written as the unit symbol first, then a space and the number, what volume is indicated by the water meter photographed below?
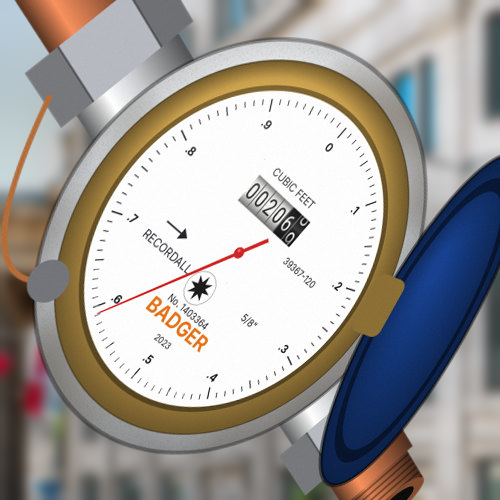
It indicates ft³ 2068.59
